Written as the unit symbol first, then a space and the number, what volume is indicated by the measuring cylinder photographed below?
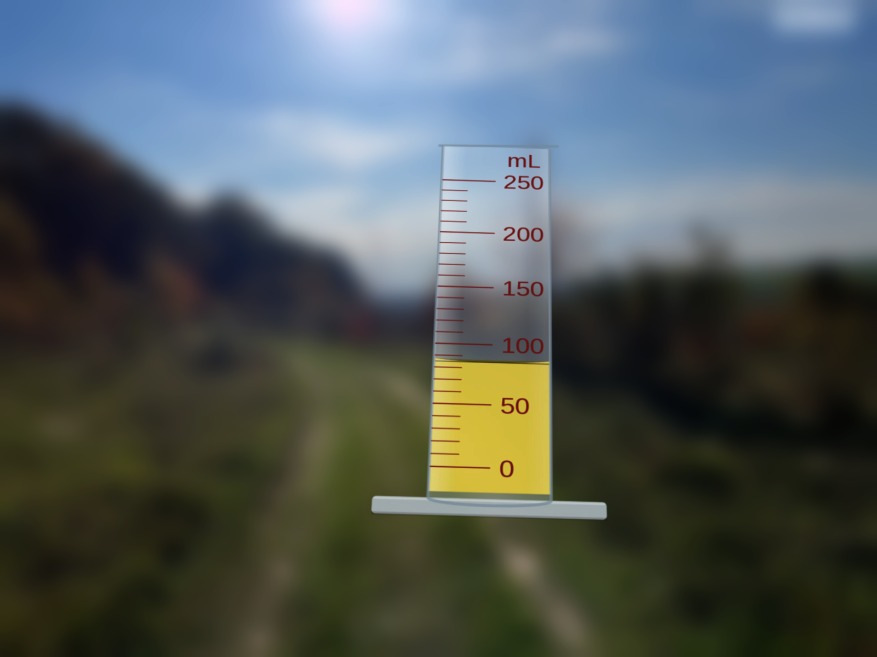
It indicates mL 85
